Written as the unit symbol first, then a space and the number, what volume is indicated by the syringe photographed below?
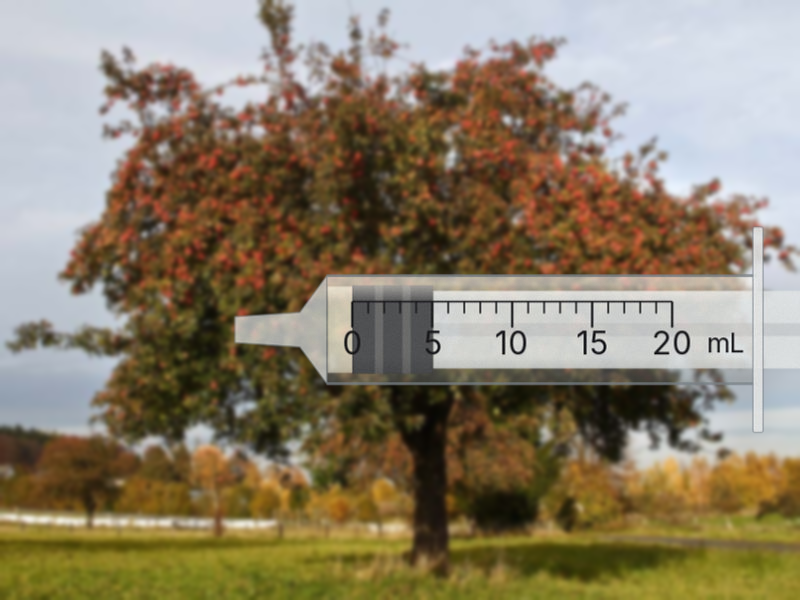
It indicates mL 0
